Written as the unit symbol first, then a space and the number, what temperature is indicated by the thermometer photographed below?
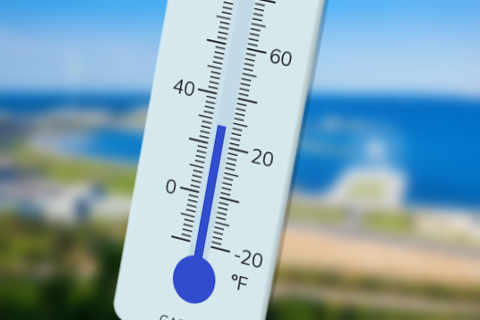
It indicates °F 28
